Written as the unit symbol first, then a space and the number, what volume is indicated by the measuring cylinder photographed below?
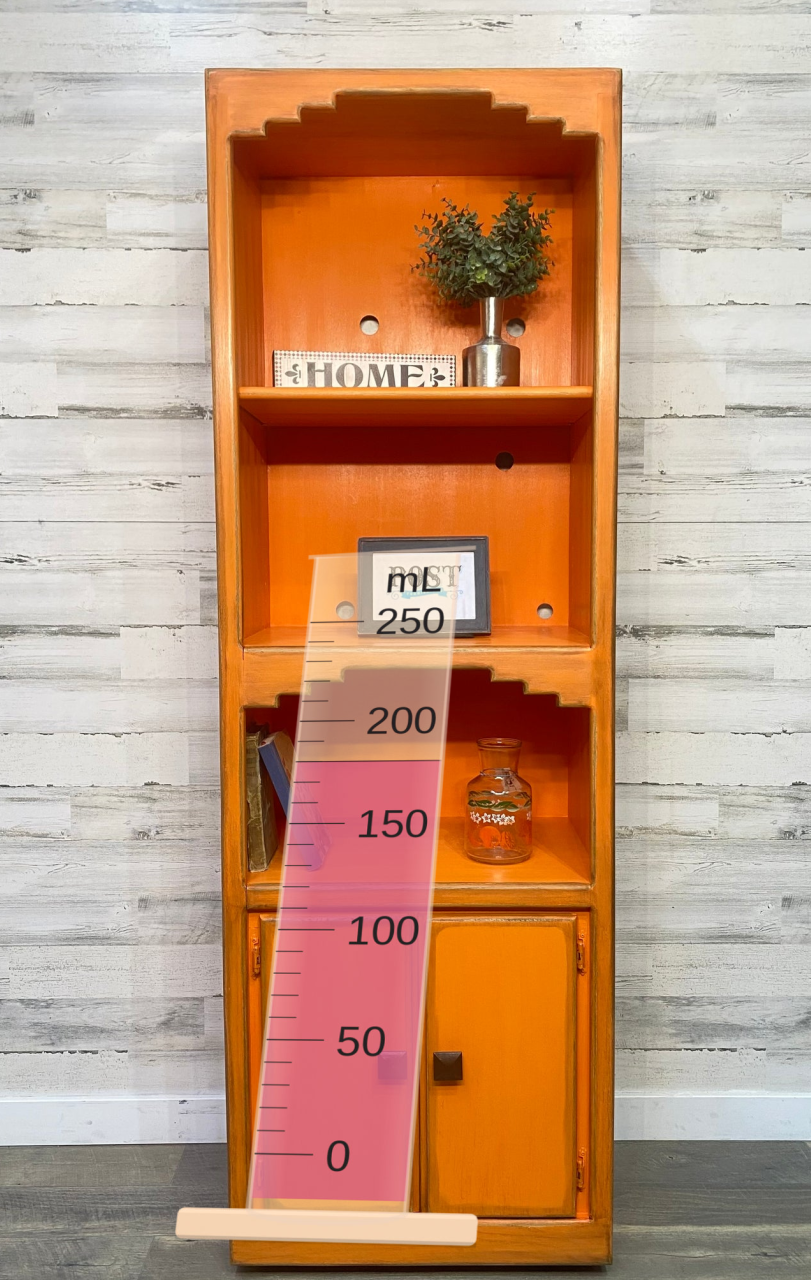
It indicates mL 180
